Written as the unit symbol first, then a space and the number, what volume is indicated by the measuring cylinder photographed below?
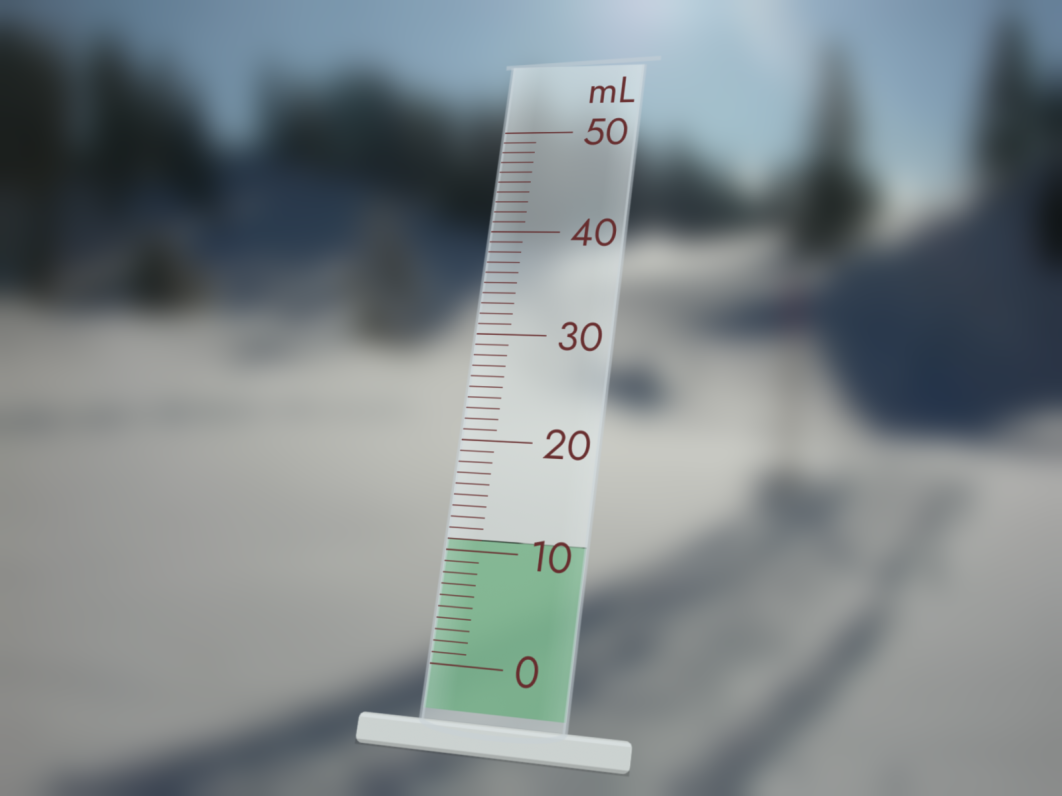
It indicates mL 11
